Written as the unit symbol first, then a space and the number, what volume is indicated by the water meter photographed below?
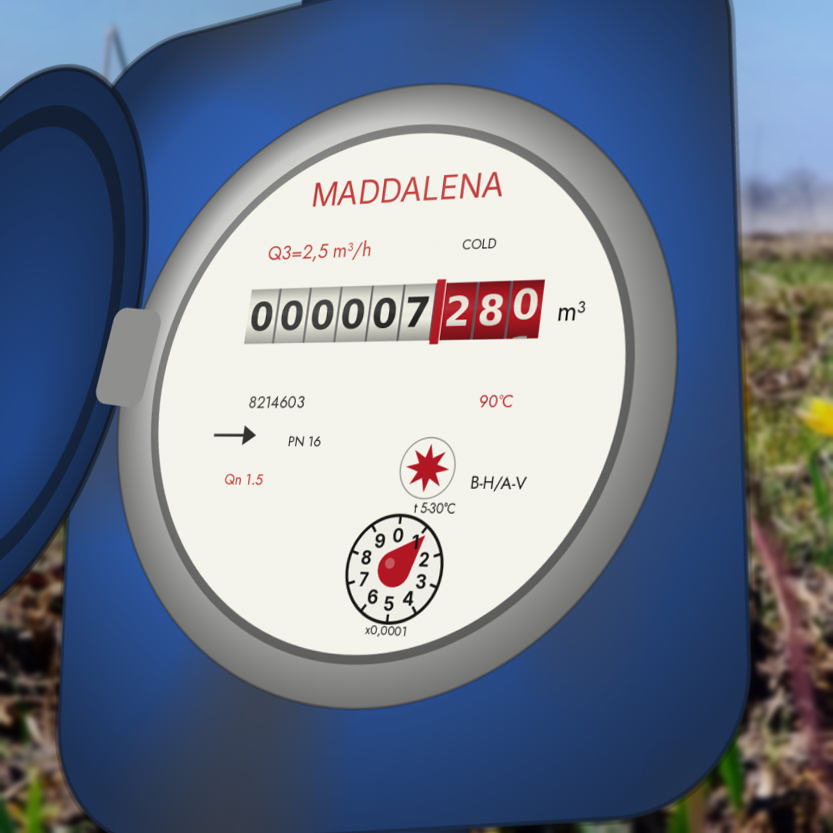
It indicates m³ 7.2801
